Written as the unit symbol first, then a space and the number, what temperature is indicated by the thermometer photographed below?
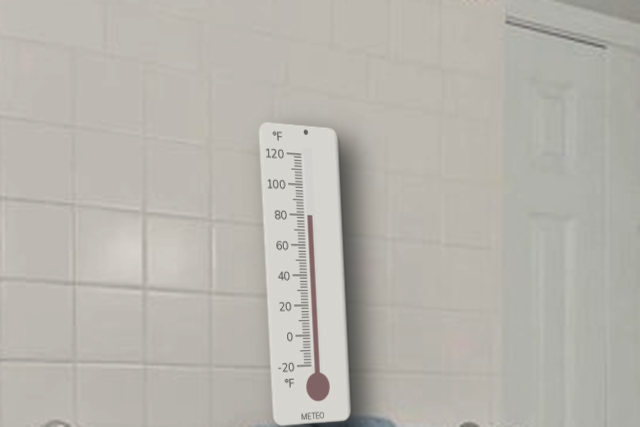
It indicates °F 80
